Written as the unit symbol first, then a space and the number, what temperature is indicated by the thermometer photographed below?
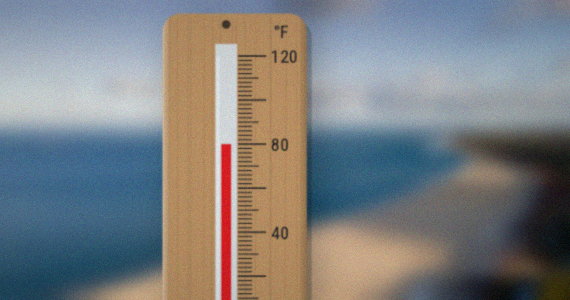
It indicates °F 80
